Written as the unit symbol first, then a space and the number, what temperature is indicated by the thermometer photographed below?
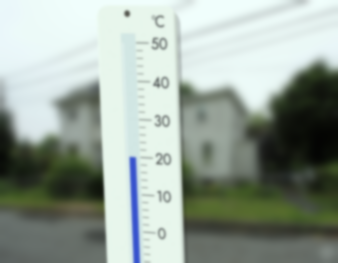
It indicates °C 20
